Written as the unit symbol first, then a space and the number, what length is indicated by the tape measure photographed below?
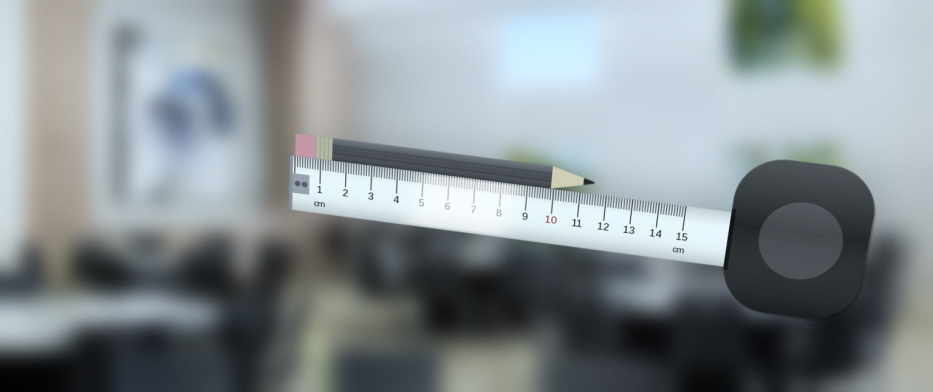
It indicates cm 11.5
